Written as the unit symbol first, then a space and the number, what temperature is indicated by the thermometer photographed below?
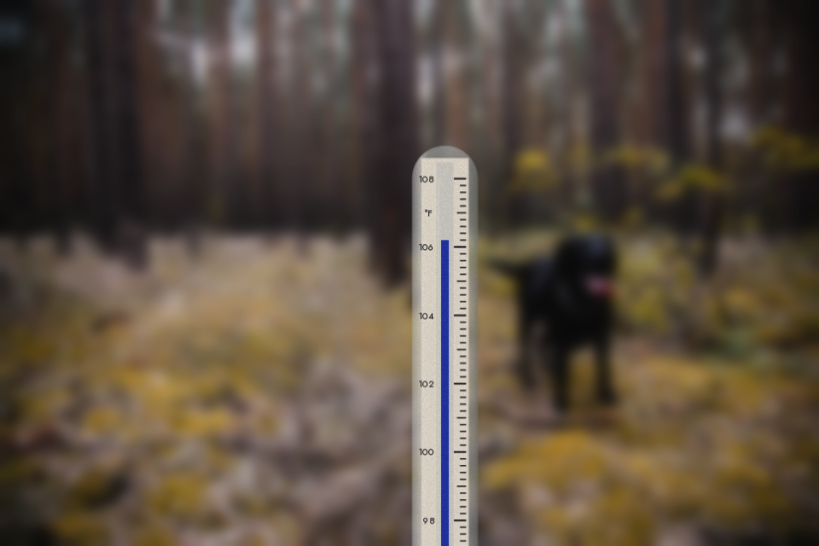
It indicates °F 106.2
